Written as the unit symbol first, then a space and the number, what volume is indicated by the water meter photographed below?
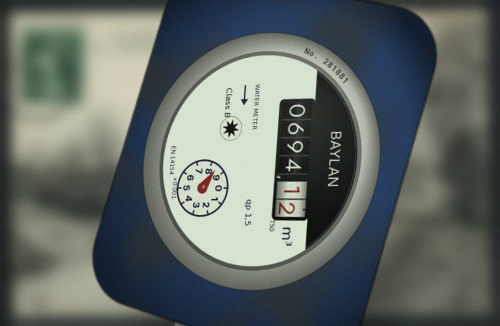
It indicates m³ 694.118
